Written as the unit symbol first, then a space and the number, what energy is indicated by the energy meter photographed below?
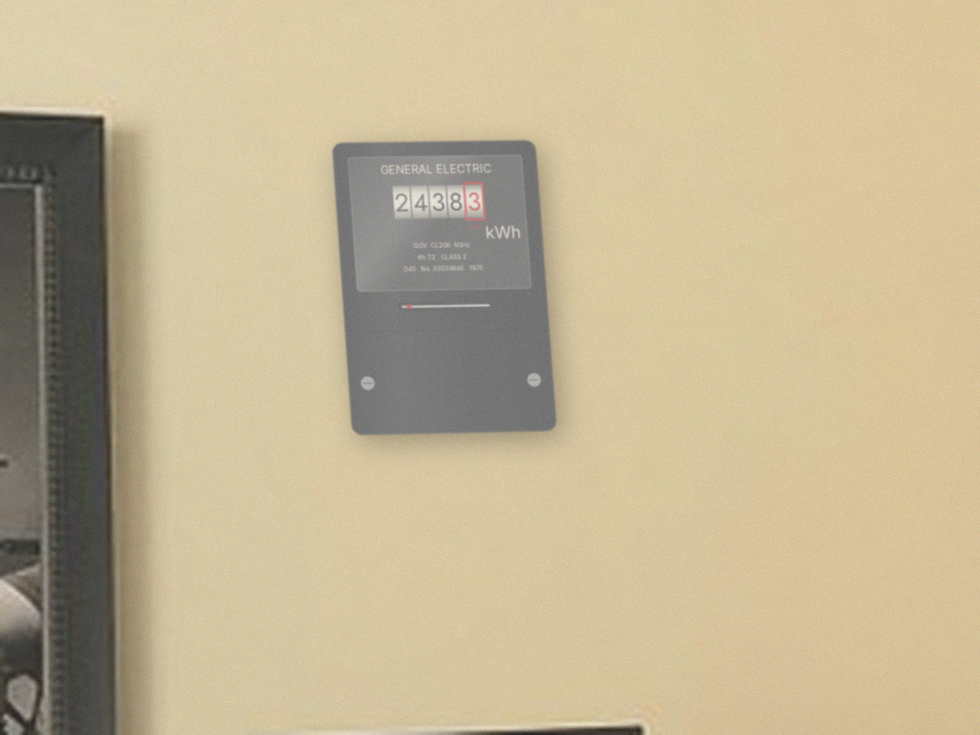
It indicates kWh 2438.3
